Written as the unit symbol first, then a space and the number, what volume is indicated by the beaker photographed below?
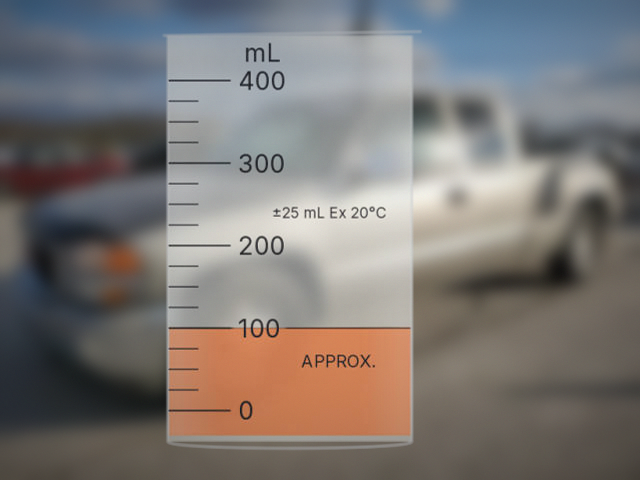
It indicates mL 100
